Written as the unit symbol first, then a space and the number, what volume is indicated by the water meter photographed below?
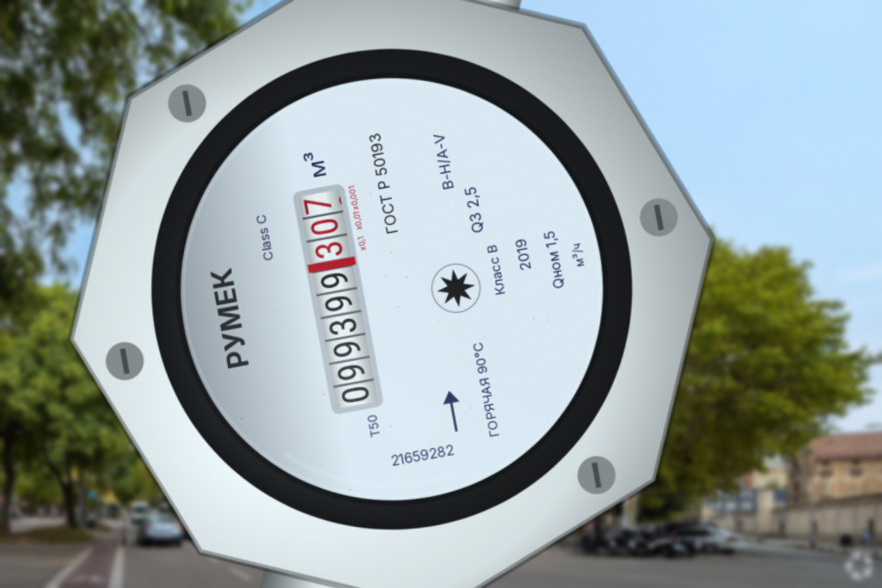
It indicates m³ 99399.307
